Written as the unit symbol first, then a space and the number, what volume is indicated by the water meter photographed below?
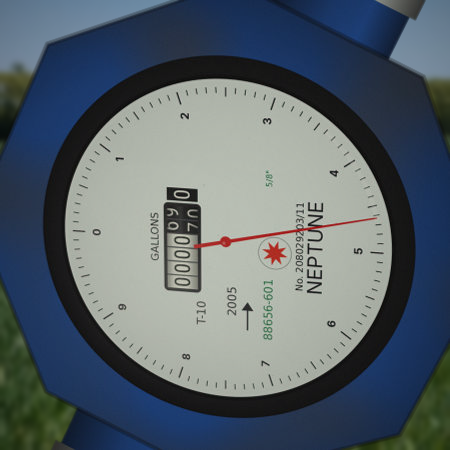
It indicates gal 694.6
